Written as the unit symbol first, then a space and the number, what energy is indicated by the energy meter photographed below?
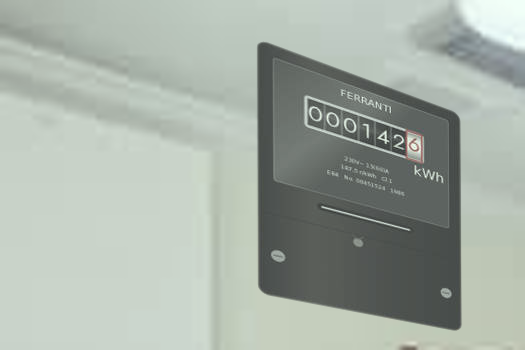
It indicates kWh 142.6
